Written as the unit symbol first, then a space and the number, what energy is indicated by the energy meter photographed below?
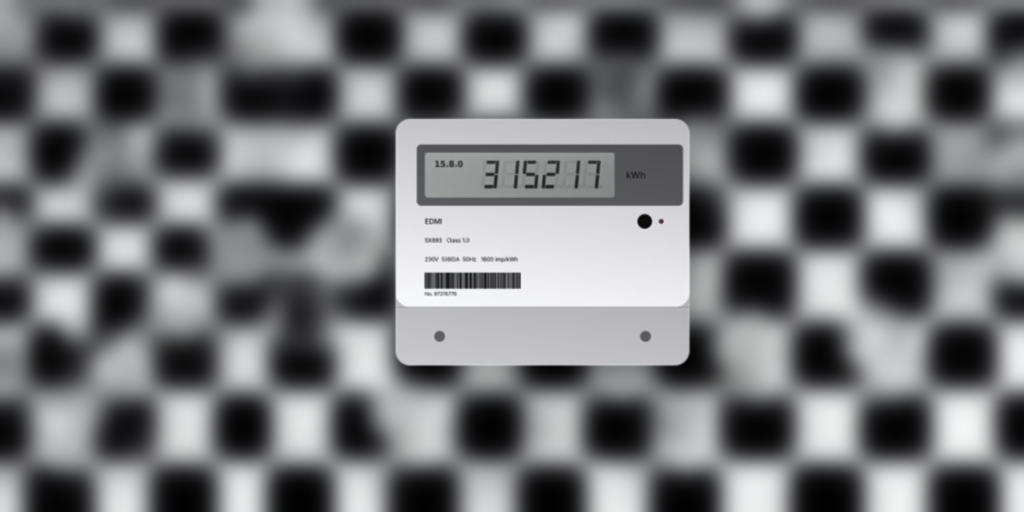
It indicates kWh 315217
